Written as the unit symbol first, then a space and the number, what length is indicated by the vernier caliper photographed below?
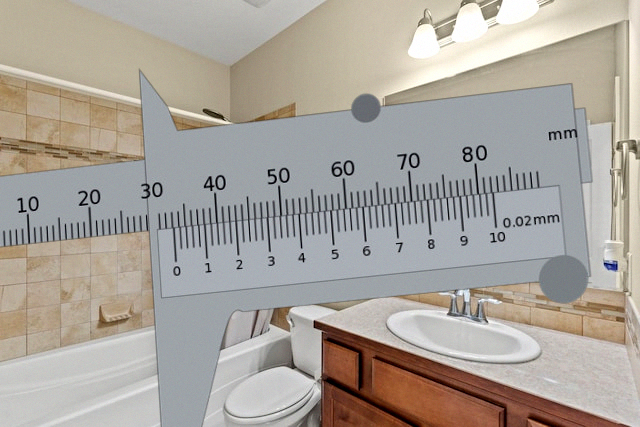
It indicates mm 33.2
